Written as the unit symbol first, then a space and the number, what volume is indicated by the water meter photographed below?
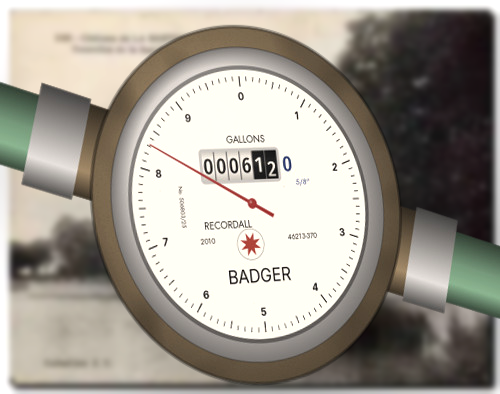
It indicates gal 6118.3
